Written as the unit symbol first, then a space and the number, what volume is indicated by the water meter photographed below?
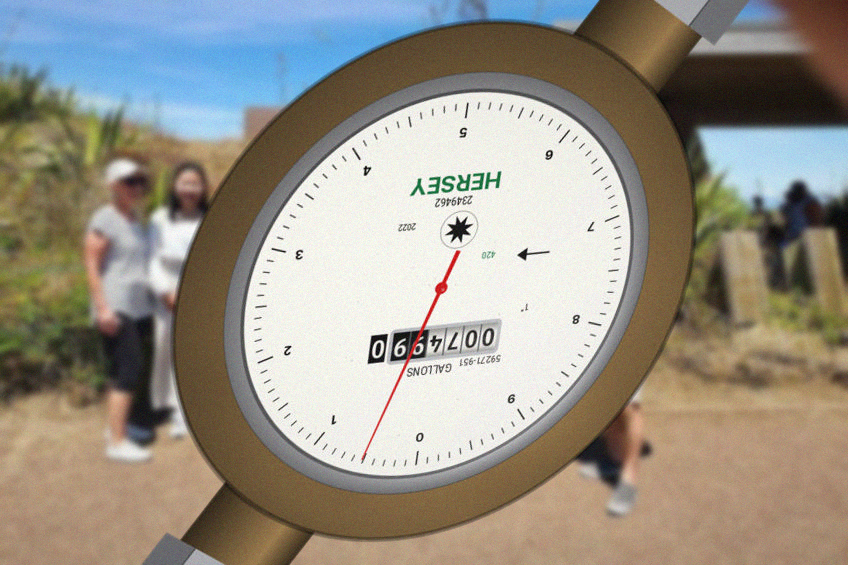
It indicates gal 74990.5
